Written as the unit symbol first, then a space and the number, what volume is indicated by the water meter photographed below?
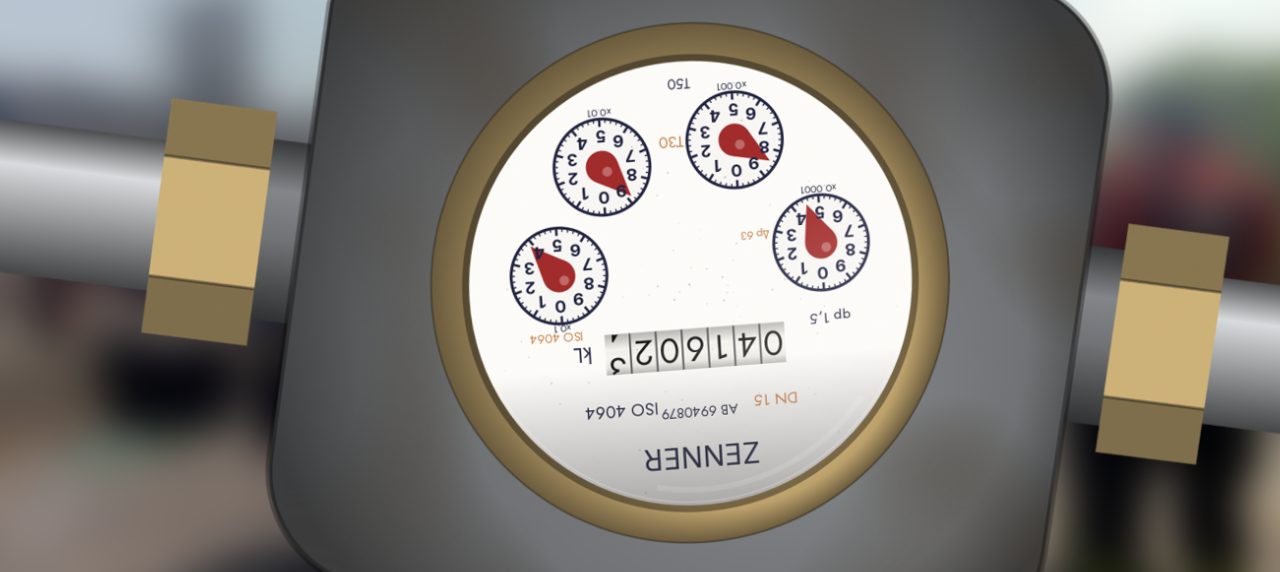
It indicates kL 416023.3884
